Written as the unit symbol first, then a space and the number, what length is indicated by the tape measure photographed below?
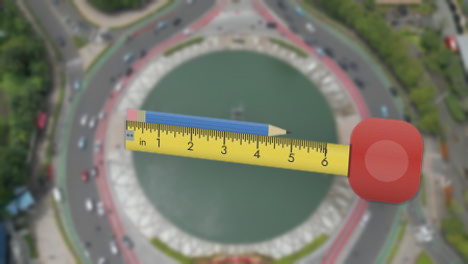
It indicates in 5
